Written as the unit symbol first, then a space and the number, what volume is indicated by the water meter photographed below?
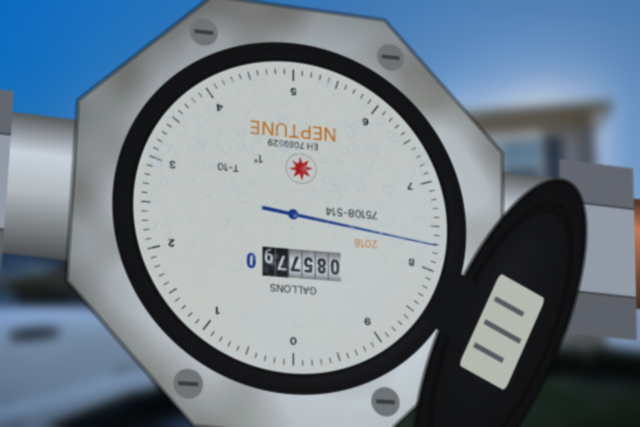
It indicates gal 857787.7
